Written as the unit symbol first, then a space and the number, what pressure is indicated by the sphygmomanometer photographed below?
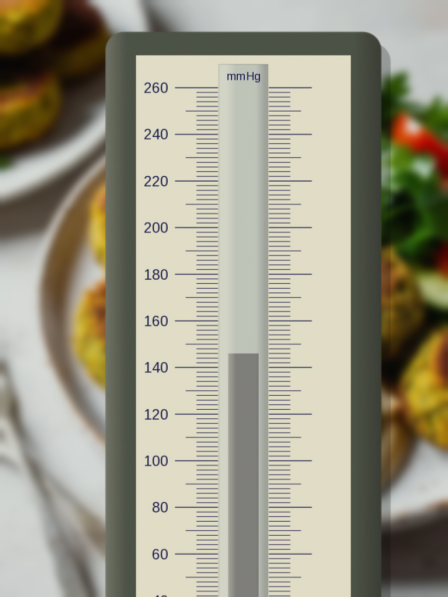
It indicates mmHg 146
